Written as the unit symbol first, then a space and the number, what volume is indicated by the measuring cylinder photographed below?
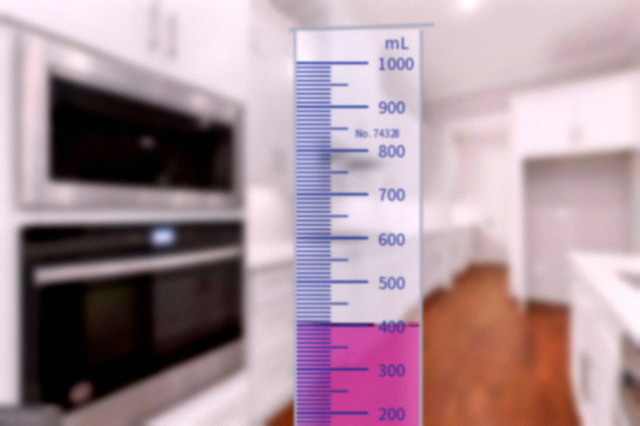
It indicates mL 400
